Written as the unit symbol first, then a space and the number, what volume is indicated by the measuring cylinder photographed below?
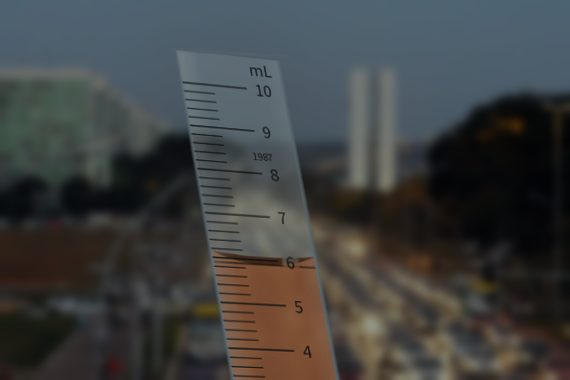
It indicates mL 5.9
